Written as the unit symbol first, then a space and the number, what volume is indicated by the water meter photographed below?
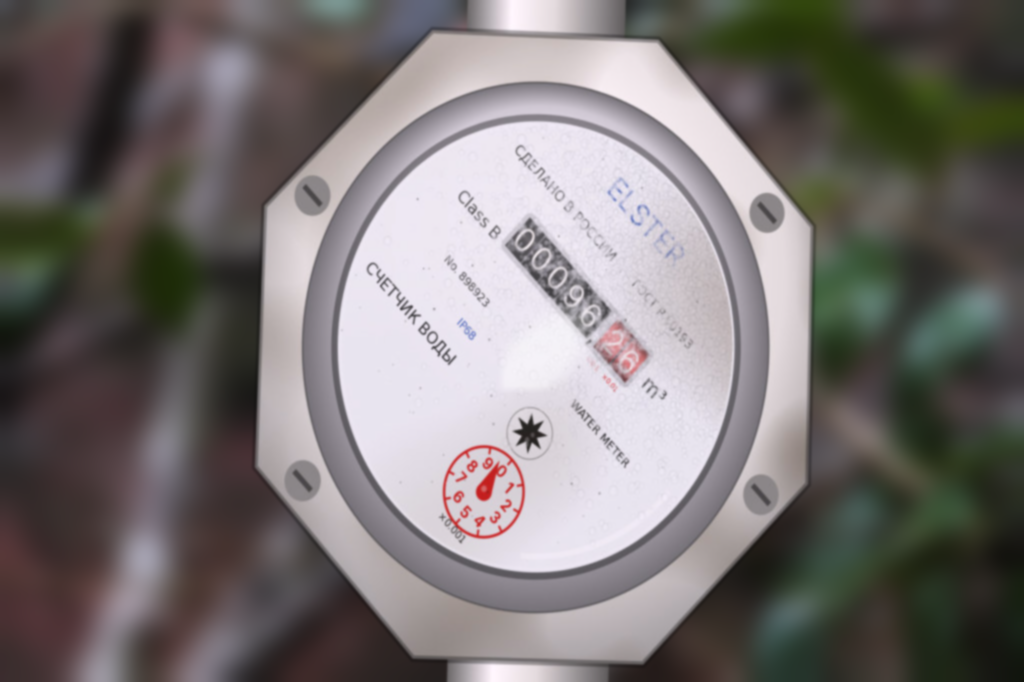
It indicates m³ 96.259
